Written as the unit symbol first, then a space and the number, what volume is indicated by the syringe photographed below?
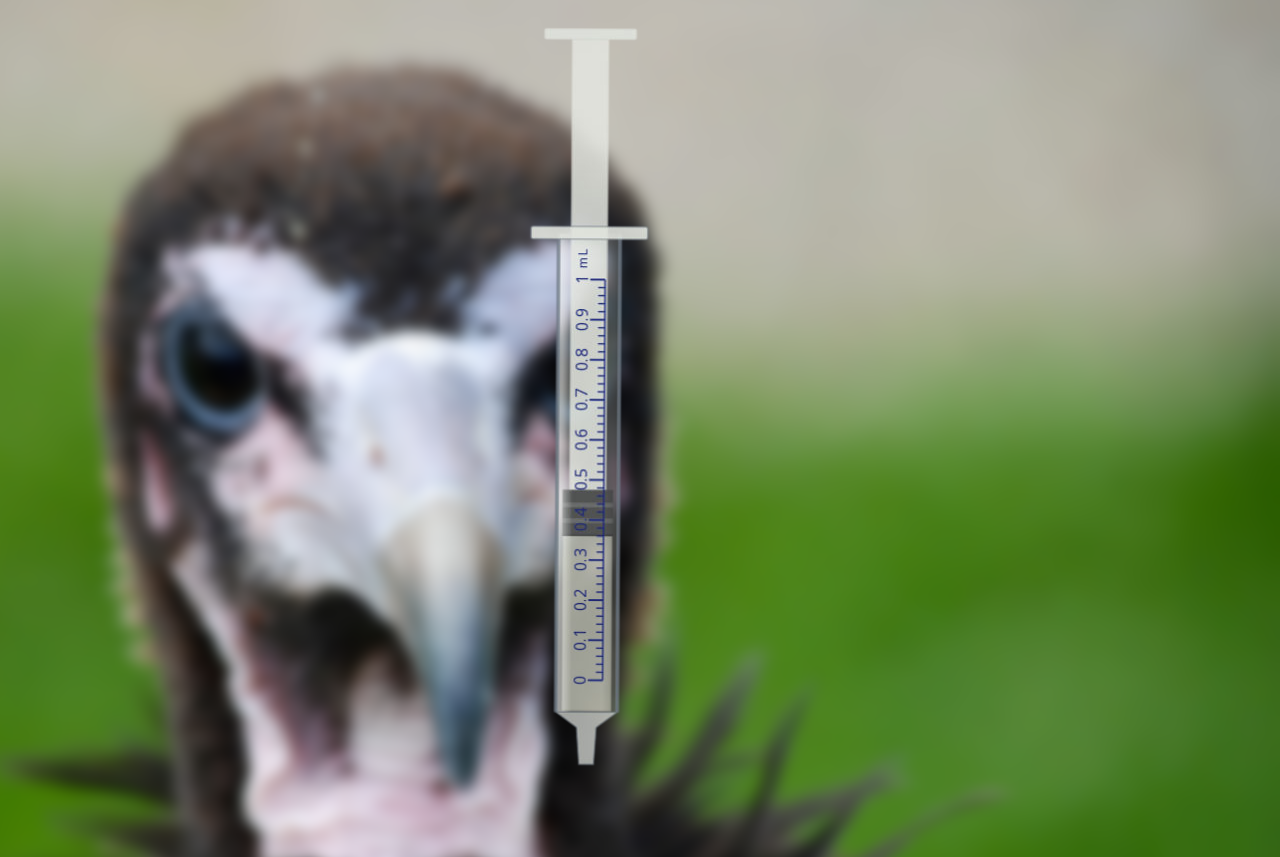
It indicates mL 0.36
